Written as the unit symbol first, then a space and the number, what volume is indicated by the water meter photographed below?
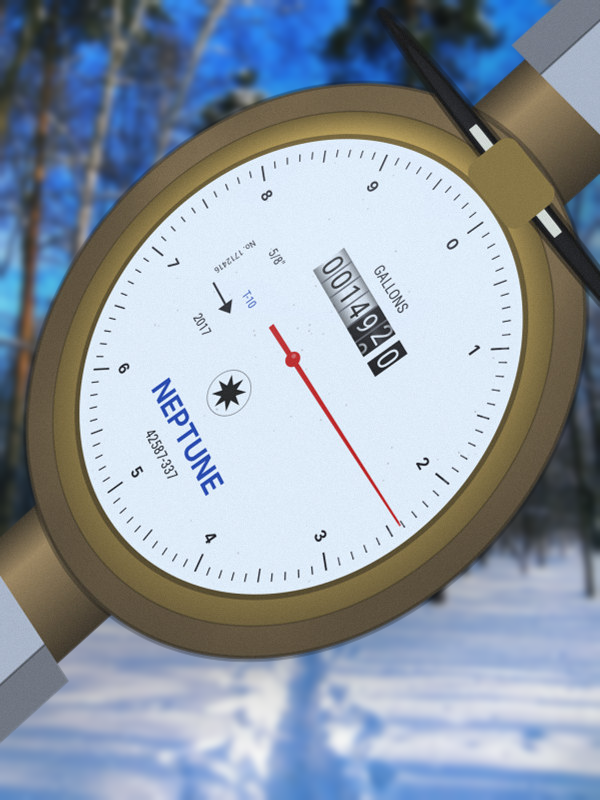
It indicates gal 14922.4
